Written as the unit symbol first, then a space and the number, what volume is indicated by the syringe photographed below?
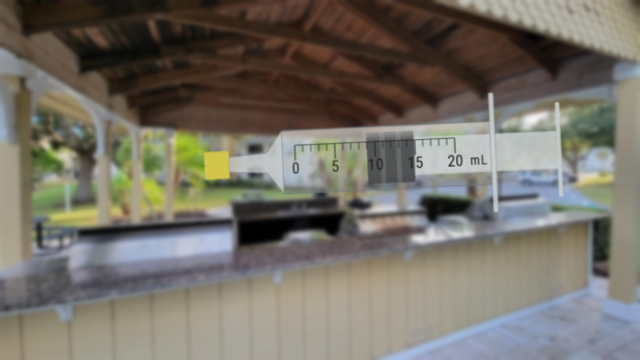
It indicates mL 9
